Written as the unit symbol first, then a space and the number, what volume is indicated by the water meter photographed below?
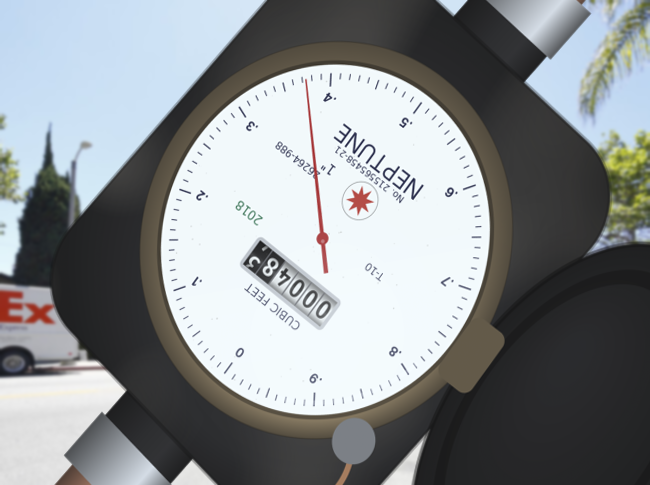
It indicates ft³ 483.37
